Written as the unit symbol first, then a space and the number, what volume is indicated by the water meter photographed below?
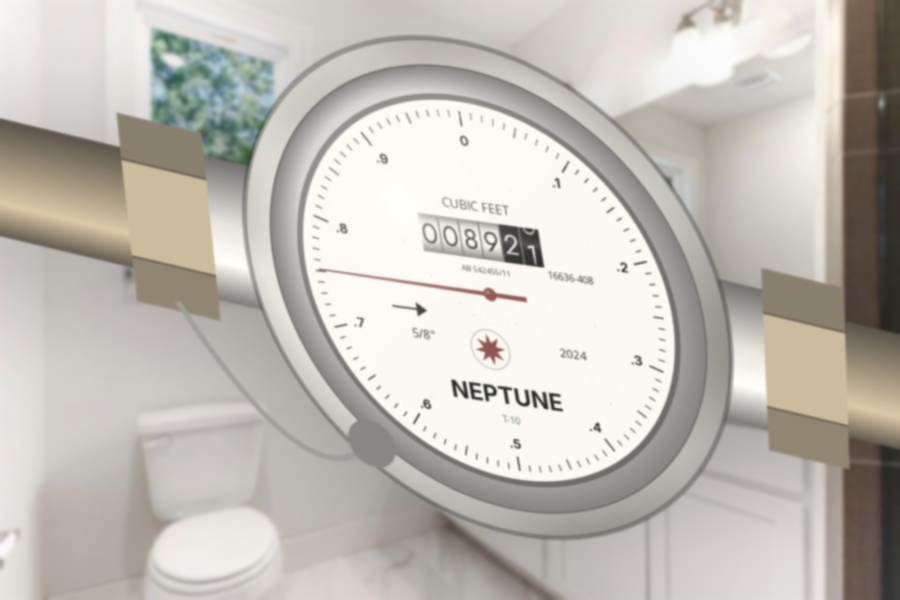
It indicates ft³ 8920.75
